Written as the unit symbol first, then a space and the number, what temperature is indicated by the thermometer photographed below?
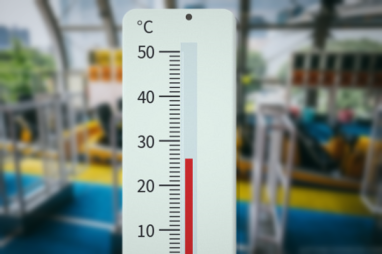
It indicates °C 26
